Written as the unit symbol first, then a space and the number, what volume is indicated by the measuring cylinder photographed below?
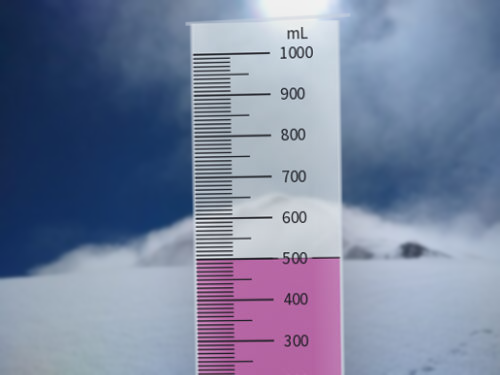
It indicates mL 500
